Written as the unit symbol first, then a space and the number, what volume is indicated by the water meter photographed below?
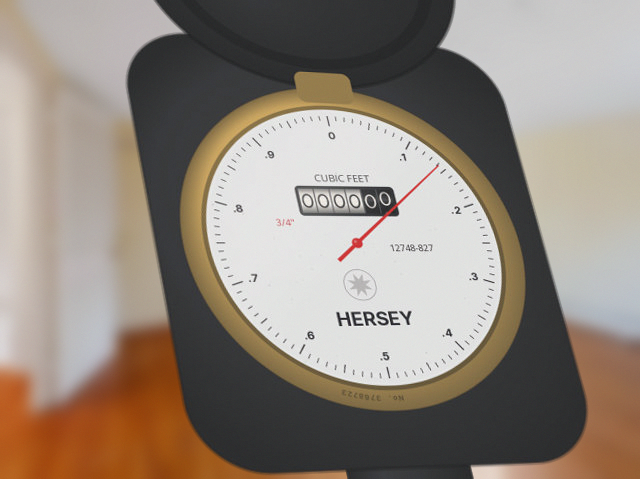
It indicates ft³ 0.14
